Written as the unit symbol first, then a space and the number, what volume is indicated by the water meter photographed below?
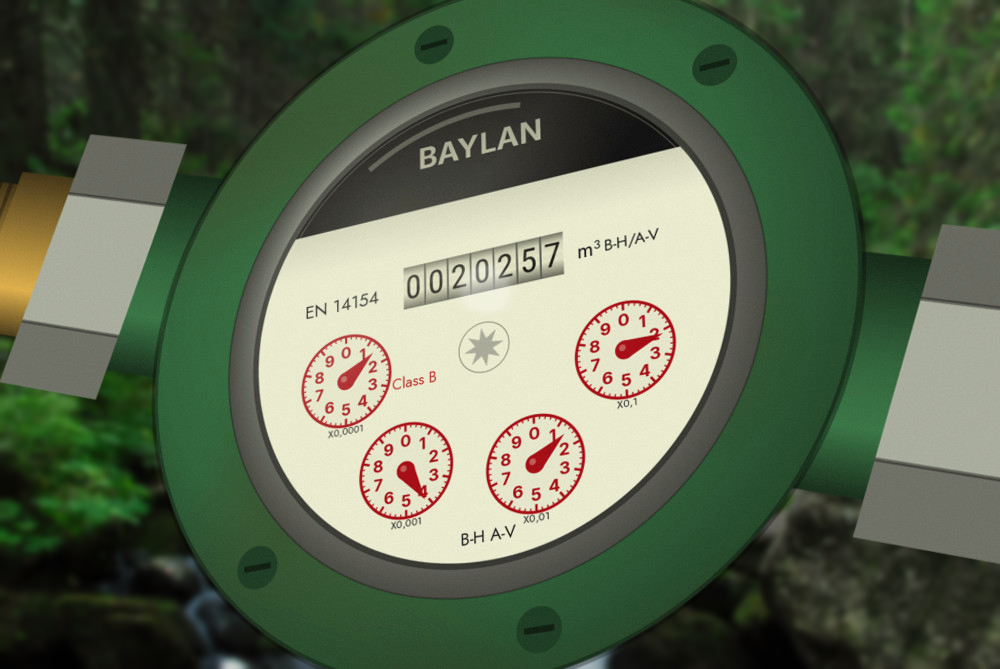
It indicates m³ 20257.2141
